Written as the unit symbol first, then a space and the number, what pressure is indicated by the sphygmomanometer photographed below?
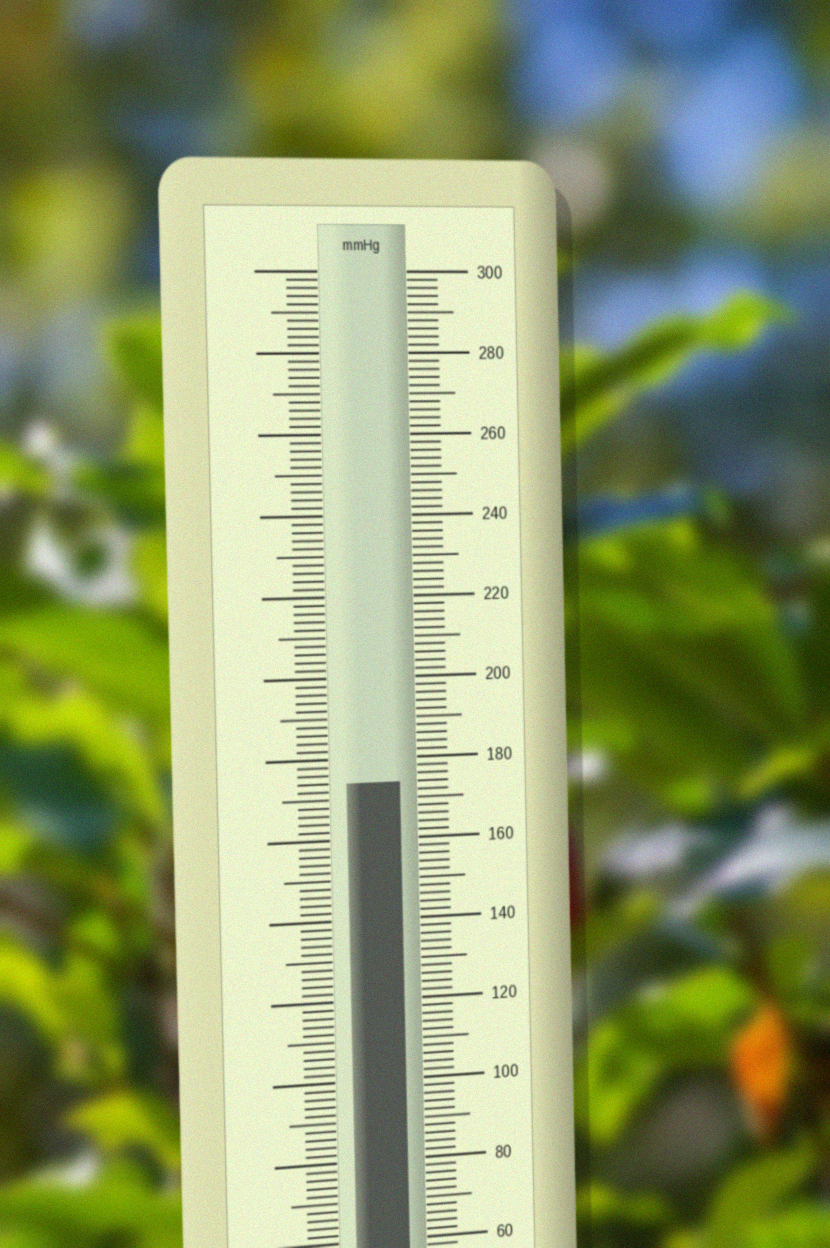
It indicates mmHg 174
